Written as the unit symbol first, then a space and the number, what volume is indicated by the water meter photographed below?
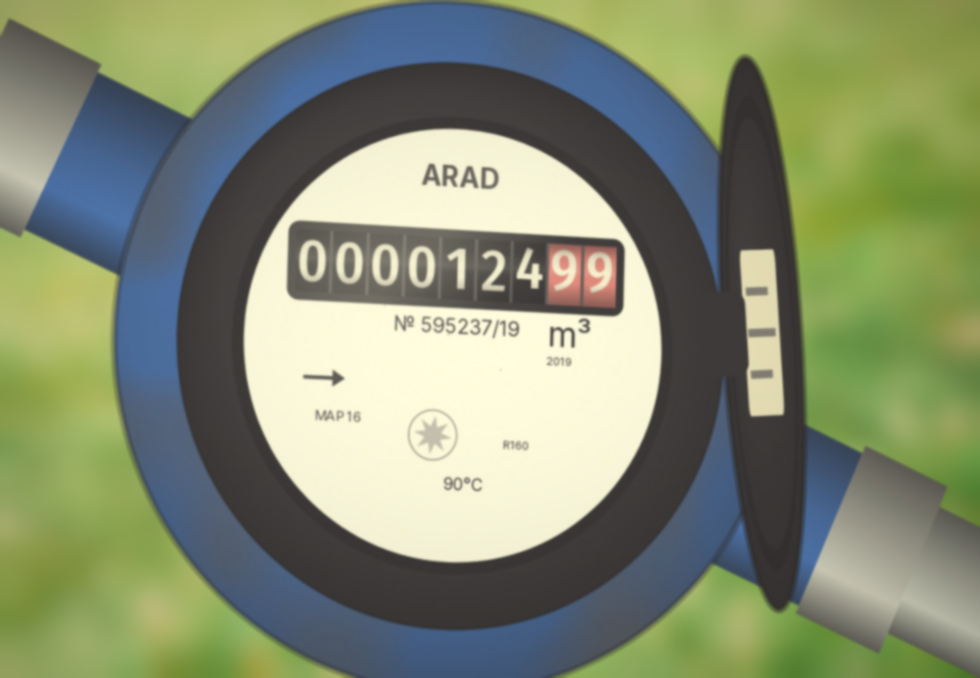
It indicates m³ 124.99
